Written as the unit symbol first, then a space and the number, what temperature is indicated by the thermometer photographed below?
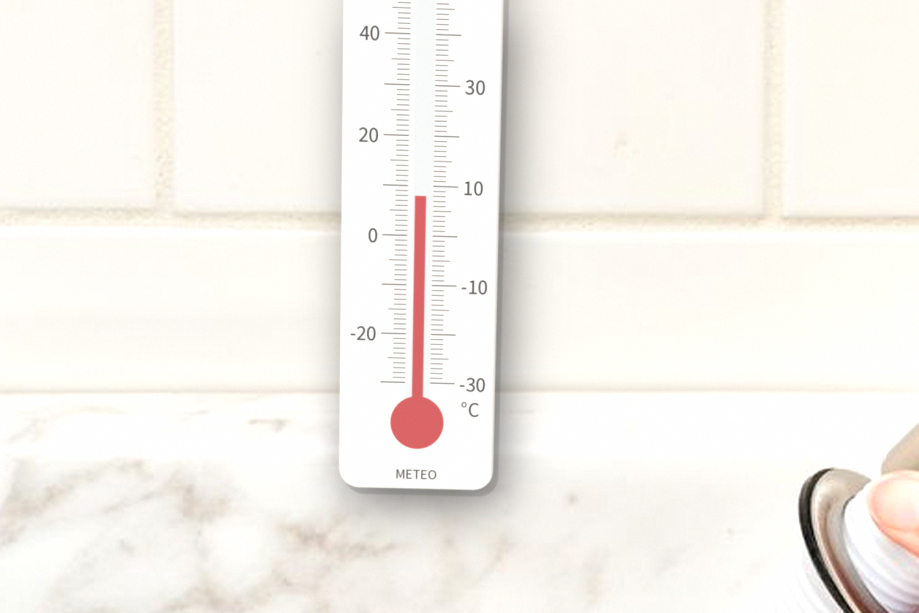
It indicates °C 8
